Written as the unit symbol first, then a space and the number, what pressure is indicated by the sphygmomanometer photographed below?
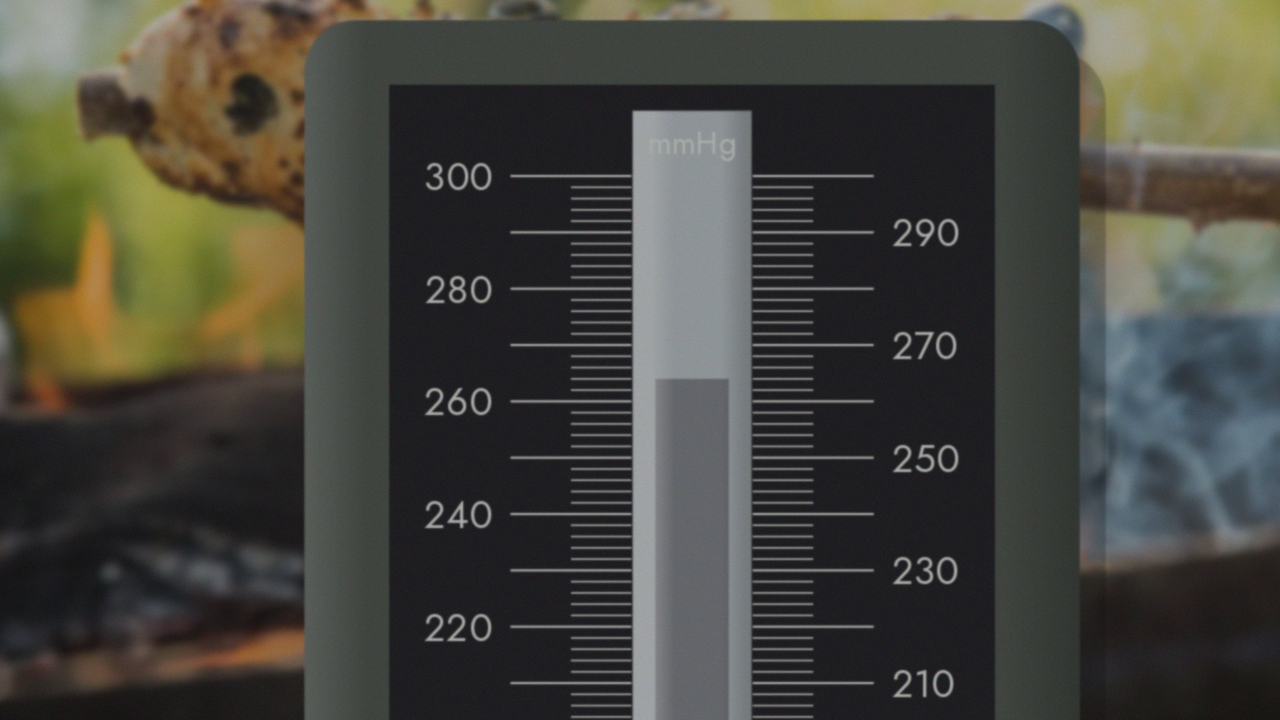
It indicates mmHg 264
